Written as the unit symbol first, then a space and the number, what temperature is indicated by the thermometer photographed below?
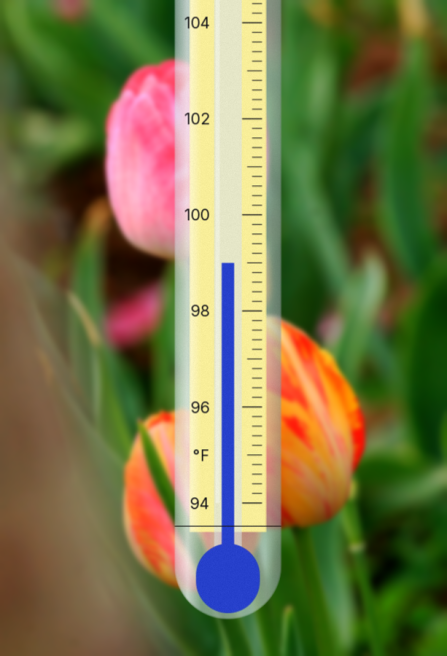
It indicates °F 99
